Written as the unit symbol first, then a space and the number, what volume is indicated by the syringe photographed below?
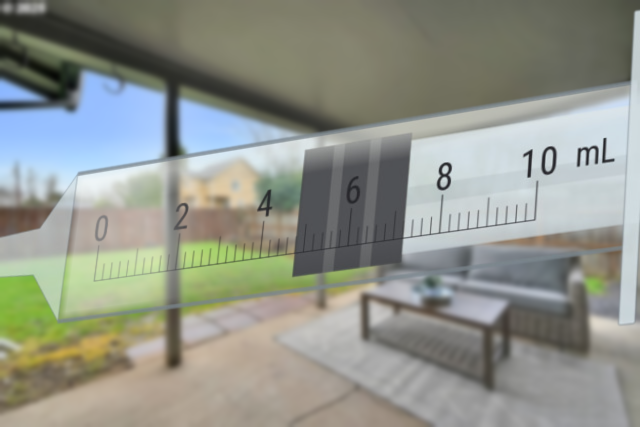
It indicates mL 4.8
